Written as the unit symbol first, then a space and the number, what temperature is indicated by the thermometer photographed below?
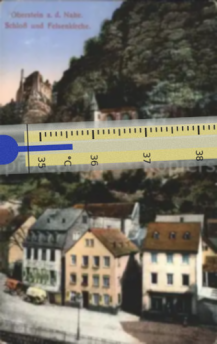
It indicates °C 35.6
